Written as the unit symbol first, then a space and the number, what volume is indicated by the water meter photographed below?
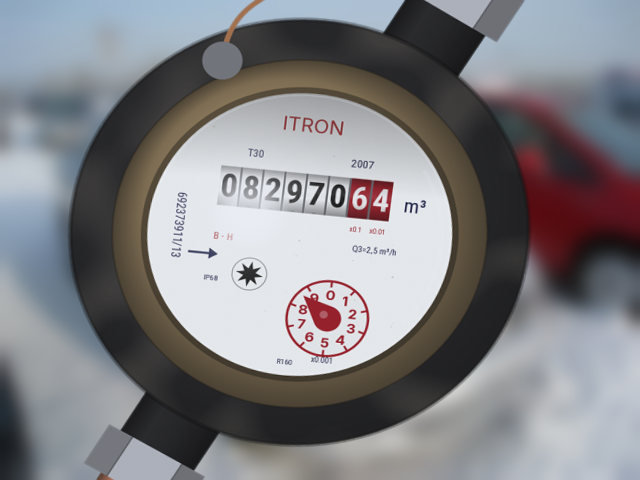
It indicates m³ 82970.648
